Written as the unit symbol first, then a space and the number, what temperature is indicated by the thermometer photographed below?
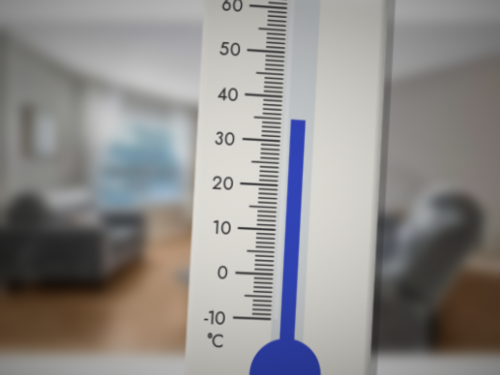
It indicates °C 35
